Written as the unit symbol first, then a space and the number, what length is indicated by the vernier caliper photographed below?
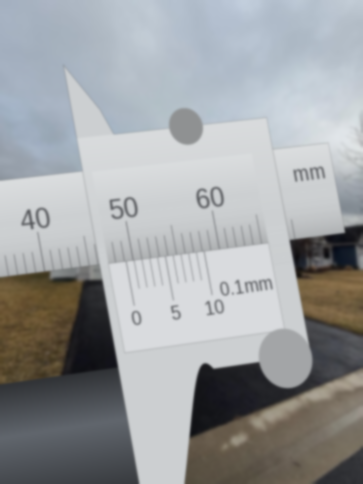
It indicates mm 49.2
